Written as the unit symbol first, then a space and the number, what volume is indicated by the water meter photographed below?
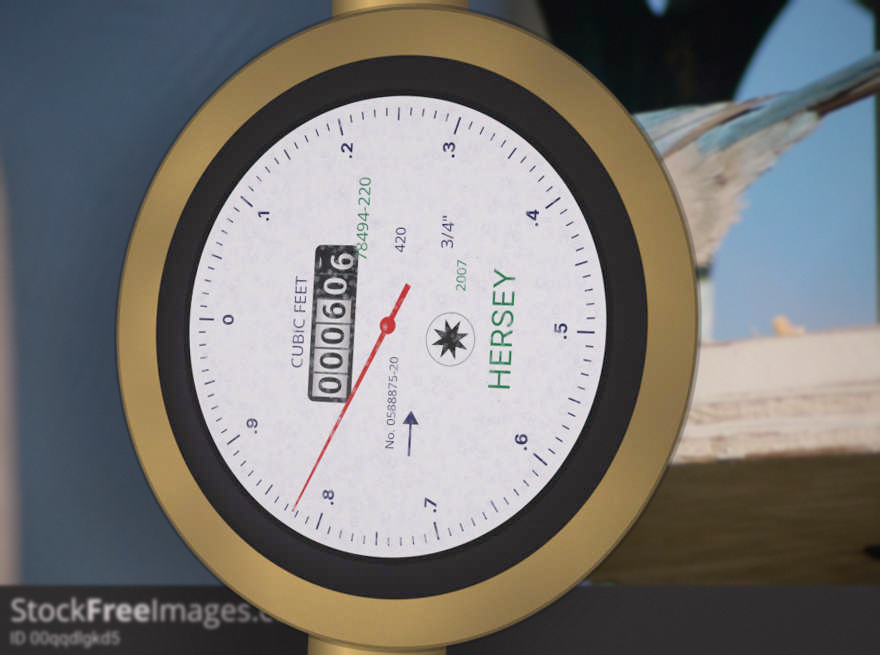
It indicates ft³ 605.82
